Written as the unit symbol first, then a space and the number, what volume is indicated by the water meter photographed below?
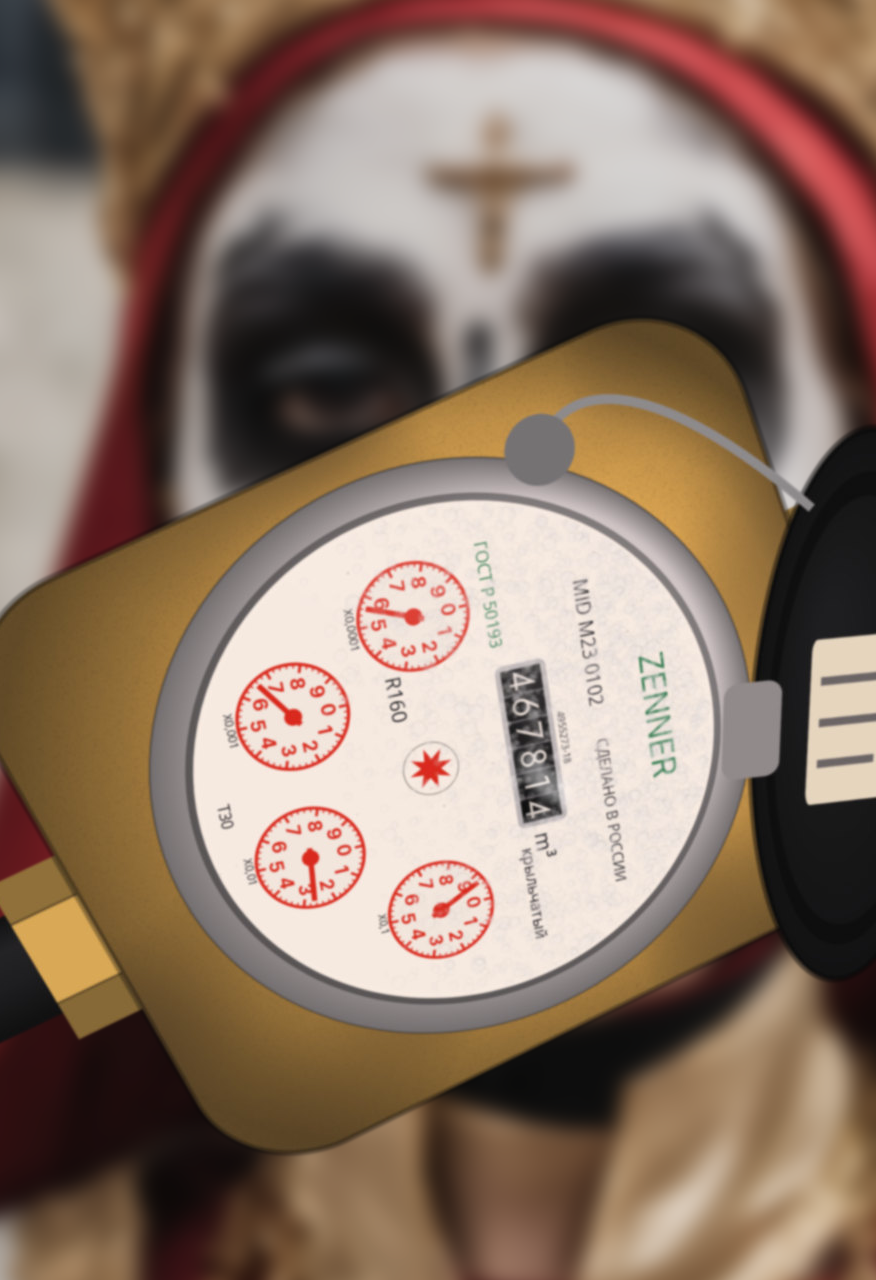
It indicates m³ 467813.9265
